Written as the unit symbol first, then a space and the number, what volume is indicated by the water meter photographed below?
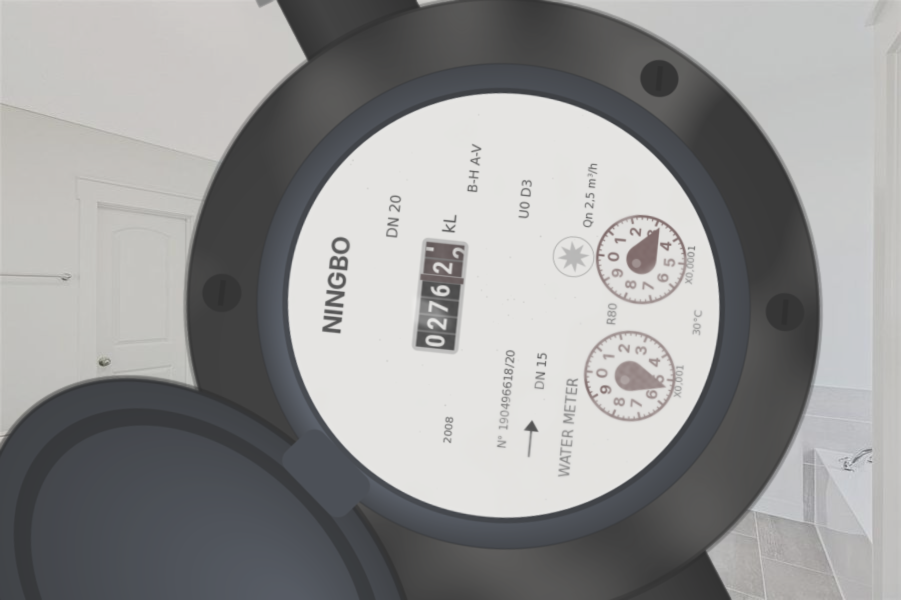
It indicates kL 276.2153
